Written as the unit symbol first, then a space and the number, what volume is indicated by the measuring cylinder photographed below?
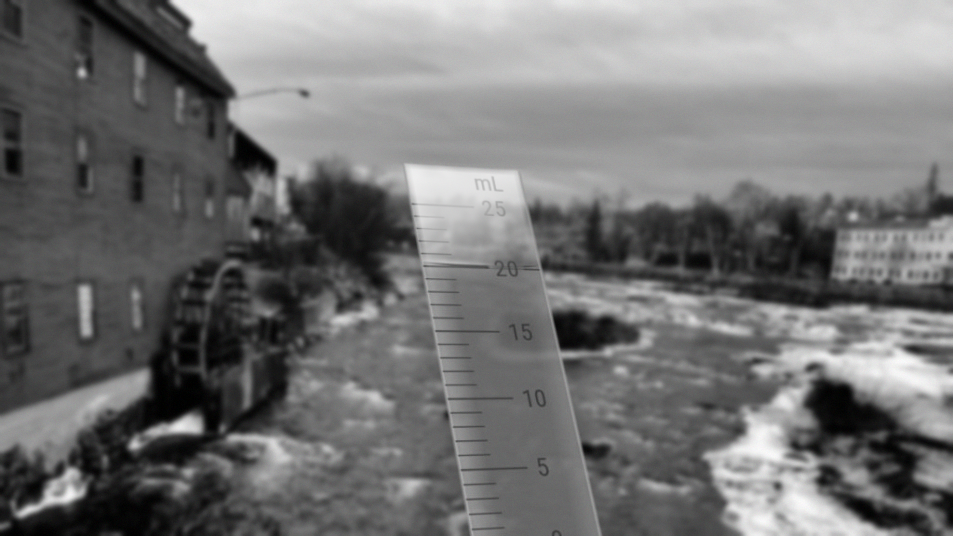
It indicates mL 20
